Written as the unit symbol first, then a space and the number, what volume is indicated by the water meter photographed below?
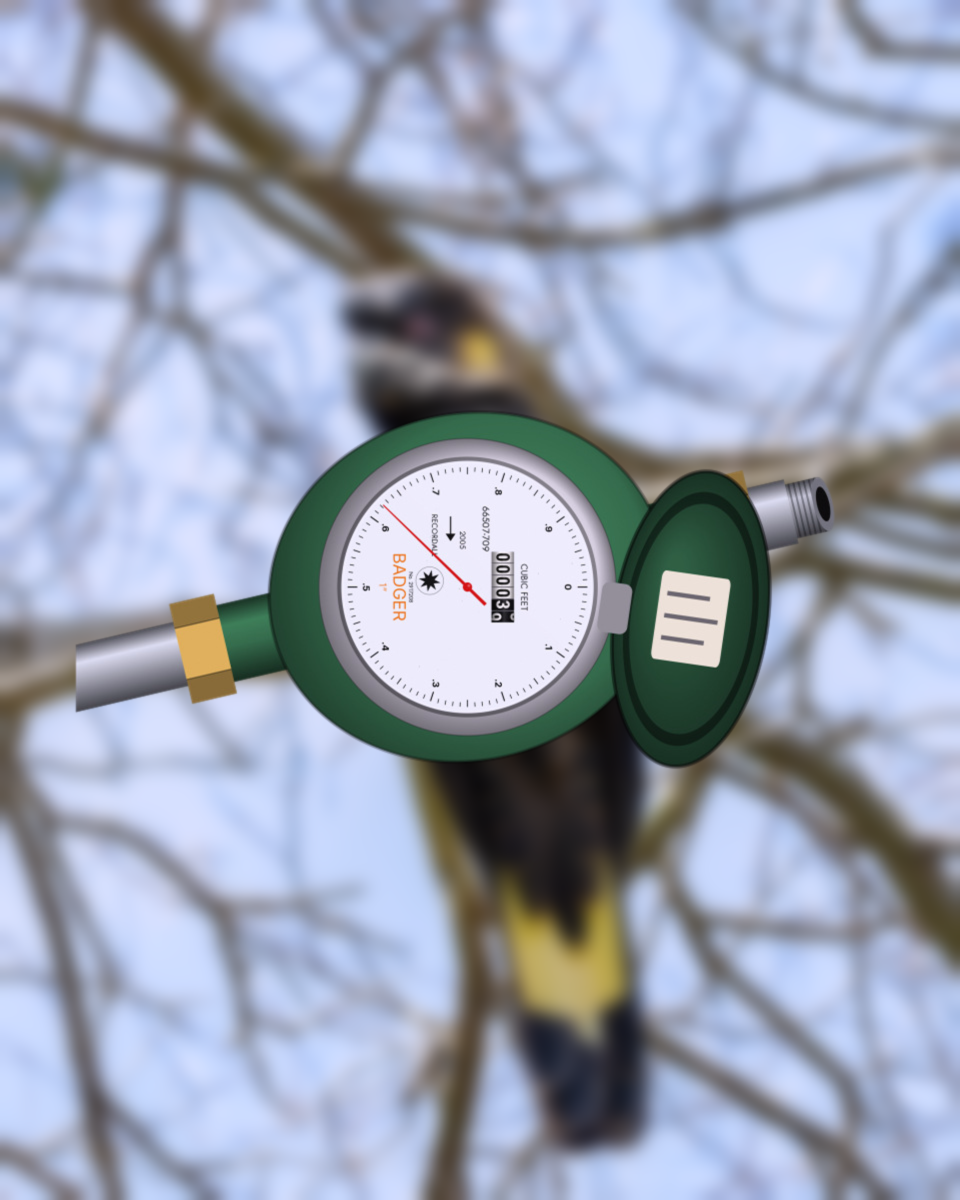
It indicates ft³ 38.62
